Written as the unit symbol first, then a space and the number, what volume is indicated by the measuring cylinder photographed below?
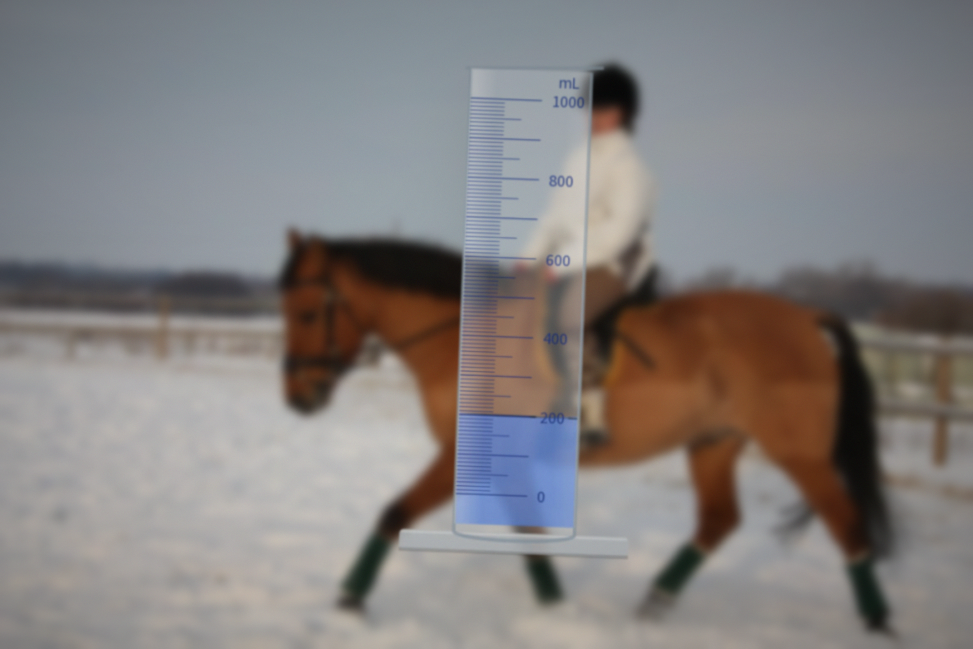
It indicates mL 200
